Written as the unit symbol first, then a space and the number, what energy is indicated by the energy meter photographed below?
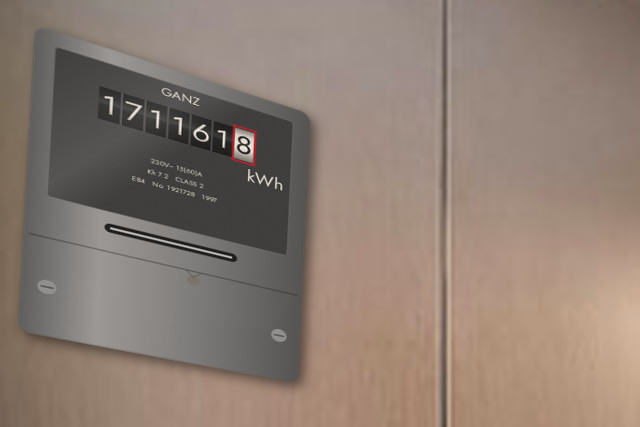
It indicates kWh 171161.8
